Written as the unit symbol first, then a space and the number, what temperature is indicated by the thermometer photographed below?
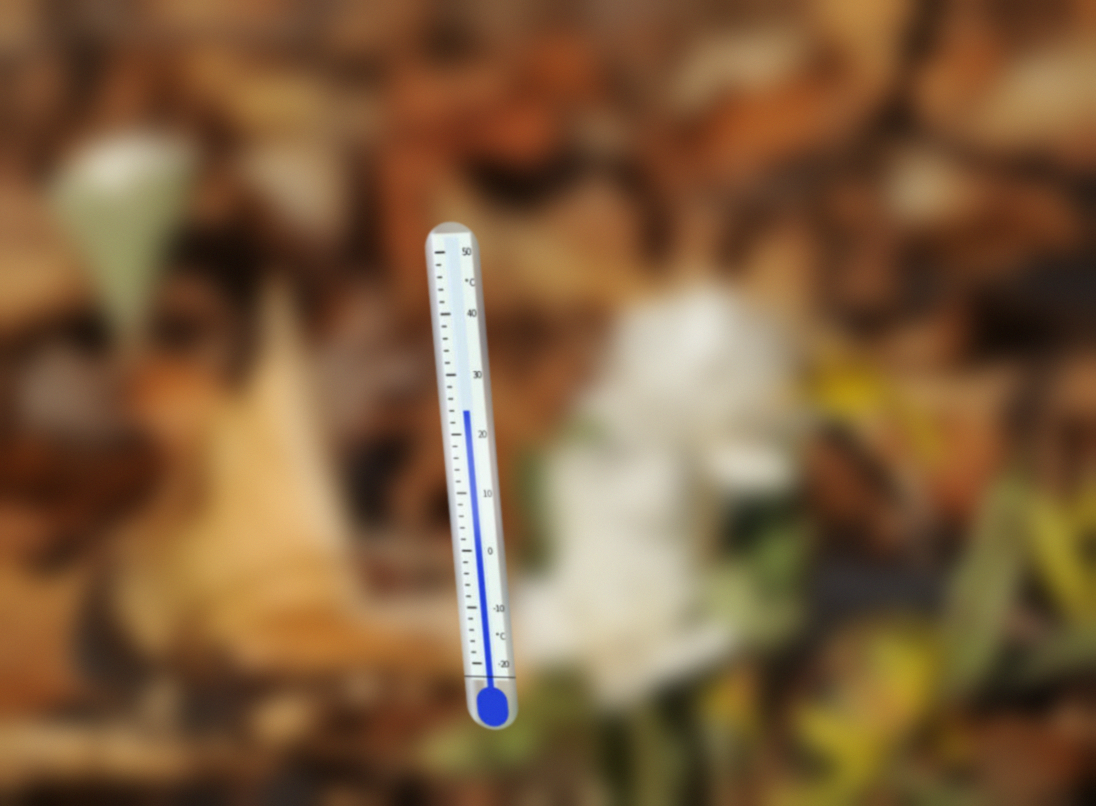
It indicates °C 24
